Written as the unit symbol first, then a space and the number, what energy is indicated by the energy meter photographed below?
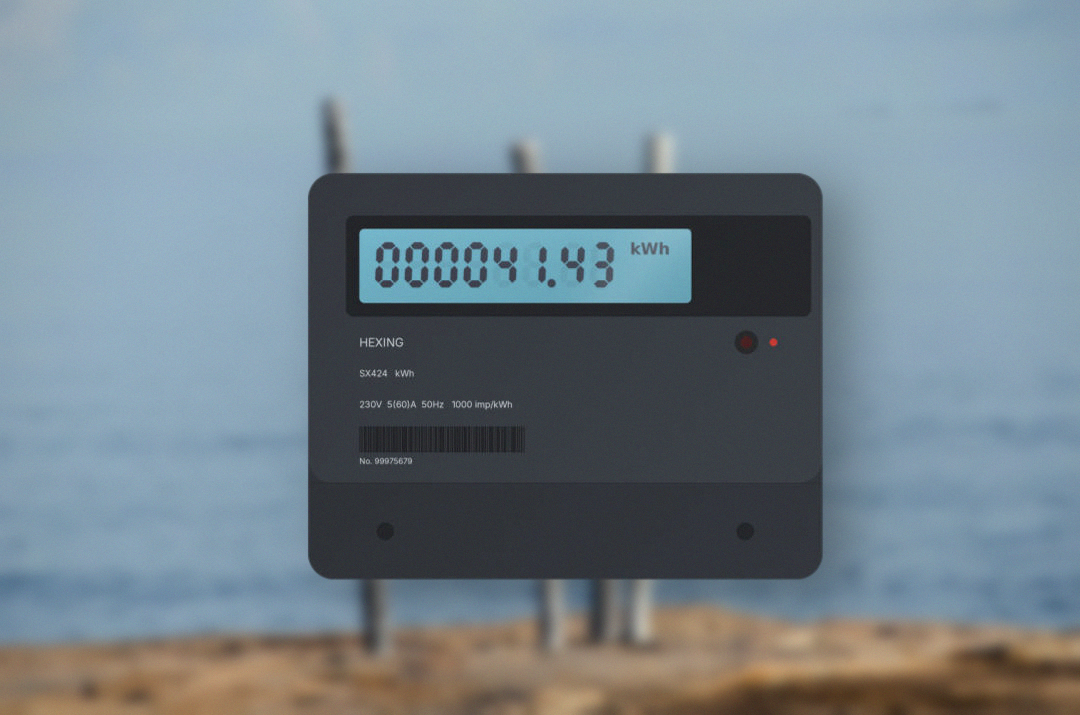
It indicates kWh 41.43
